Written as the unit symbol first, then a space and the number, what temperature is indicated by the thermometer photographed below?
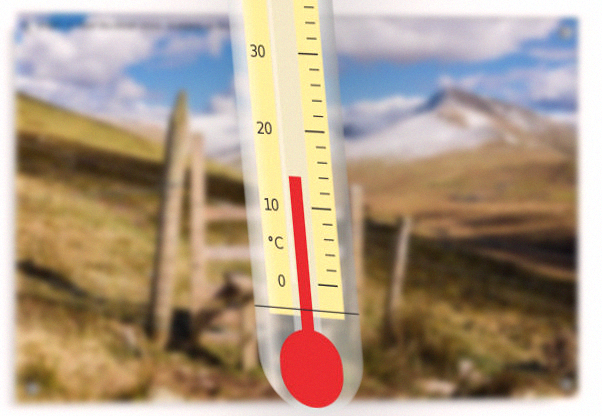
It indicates °C 14
